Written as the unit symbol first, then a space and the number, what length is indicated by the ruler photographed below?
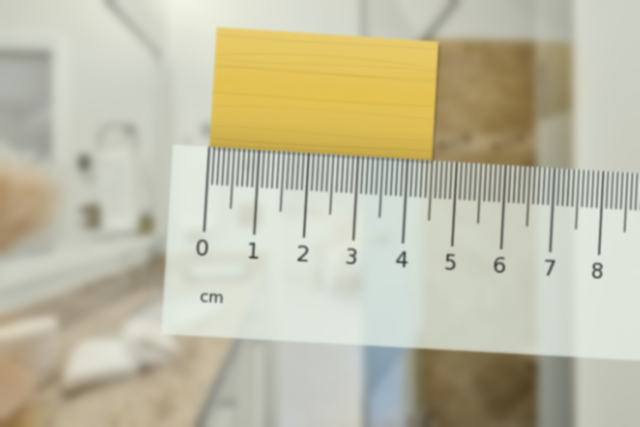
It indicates cm 4.5
